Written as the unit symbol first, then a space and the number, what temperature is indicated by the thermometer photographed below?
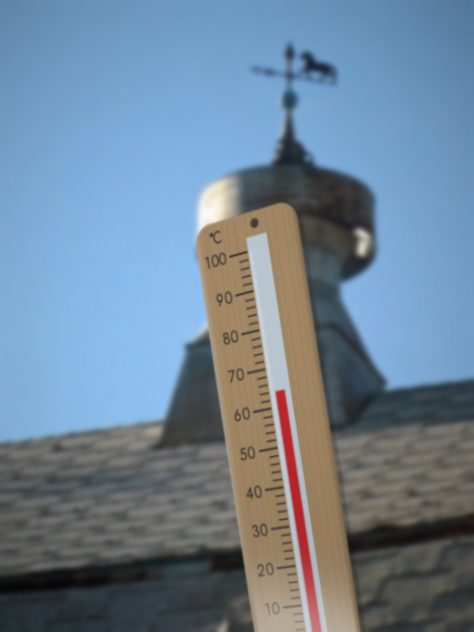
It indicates °C 64
